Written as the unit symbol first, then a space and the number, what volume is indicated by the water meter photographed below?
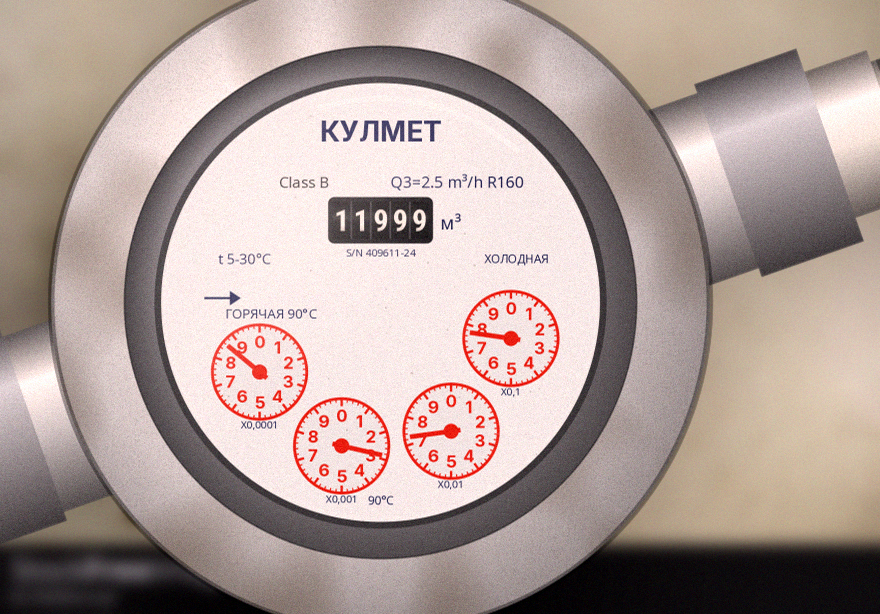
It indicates m³ 11999.7728
